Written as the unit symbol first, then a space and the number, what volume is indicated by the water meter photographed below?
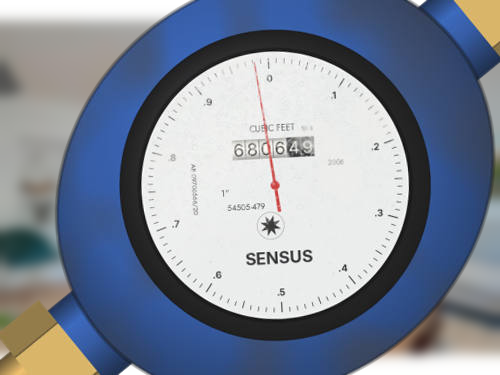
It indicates ft³ 680648.98
